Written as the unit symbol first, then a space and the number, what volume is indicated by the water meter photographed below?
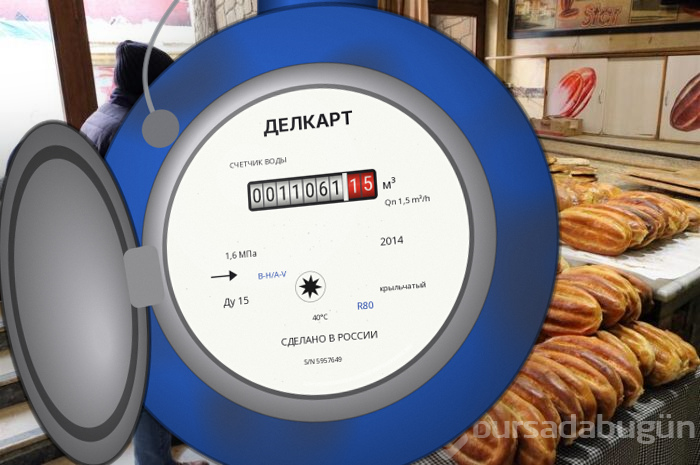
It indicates m³ 11061.15
